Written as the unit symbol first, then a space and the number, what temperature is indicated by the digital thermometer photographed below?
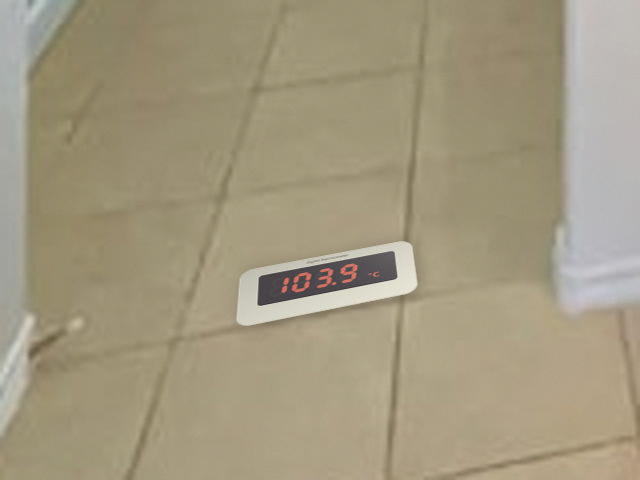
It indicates °C 103.9
